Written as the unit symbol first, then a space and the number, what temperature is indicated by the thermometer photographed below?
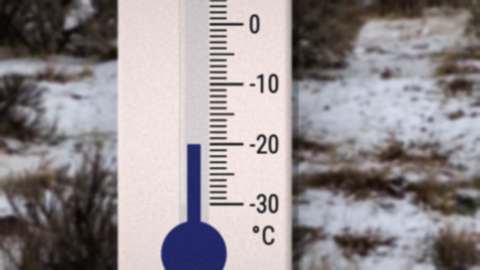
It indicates °C -20
